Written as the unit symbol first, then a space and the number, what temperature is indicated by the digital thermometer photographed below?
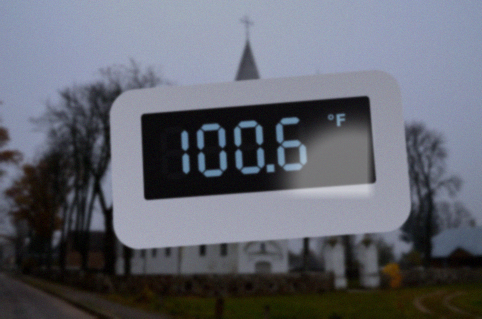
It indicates °F 100.6
